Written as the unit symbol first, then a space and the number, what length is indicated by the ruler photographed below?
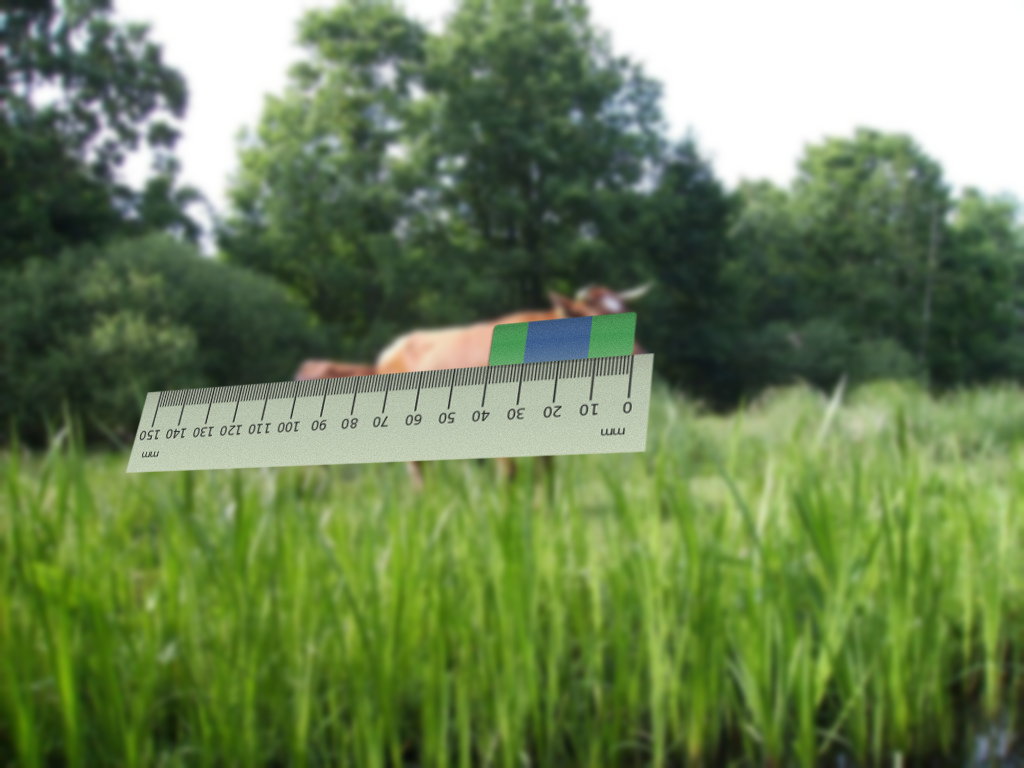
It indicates mm 40
